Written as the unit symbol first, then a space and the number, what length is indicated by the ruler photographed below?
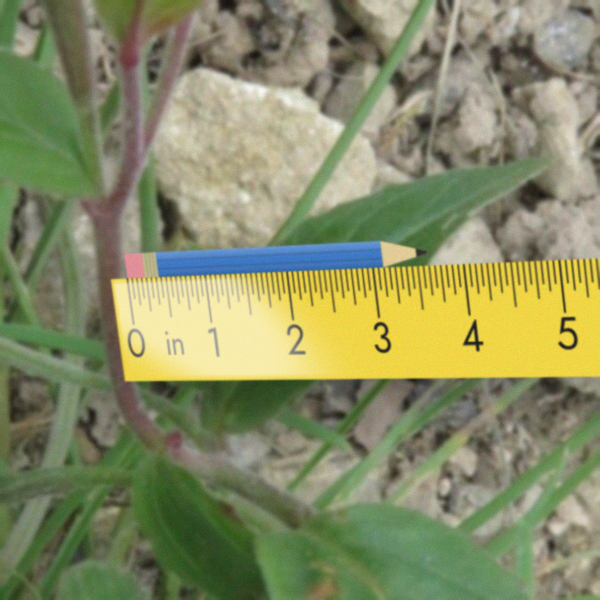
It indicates in 3.625
